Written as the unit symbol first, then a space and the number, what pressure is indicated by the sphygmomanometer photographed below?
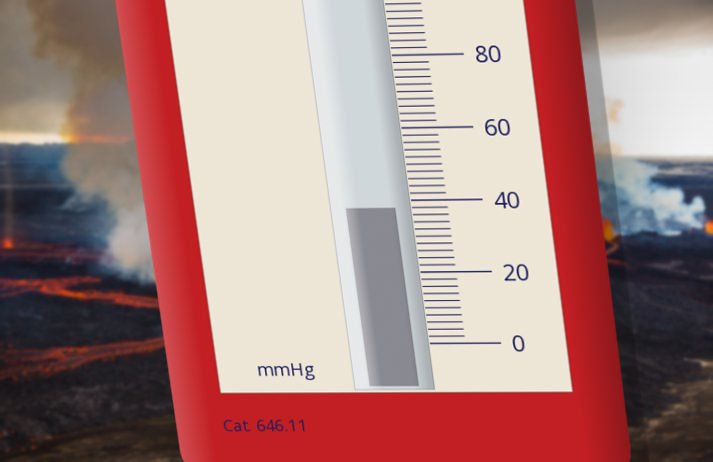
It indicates mmHg 38
